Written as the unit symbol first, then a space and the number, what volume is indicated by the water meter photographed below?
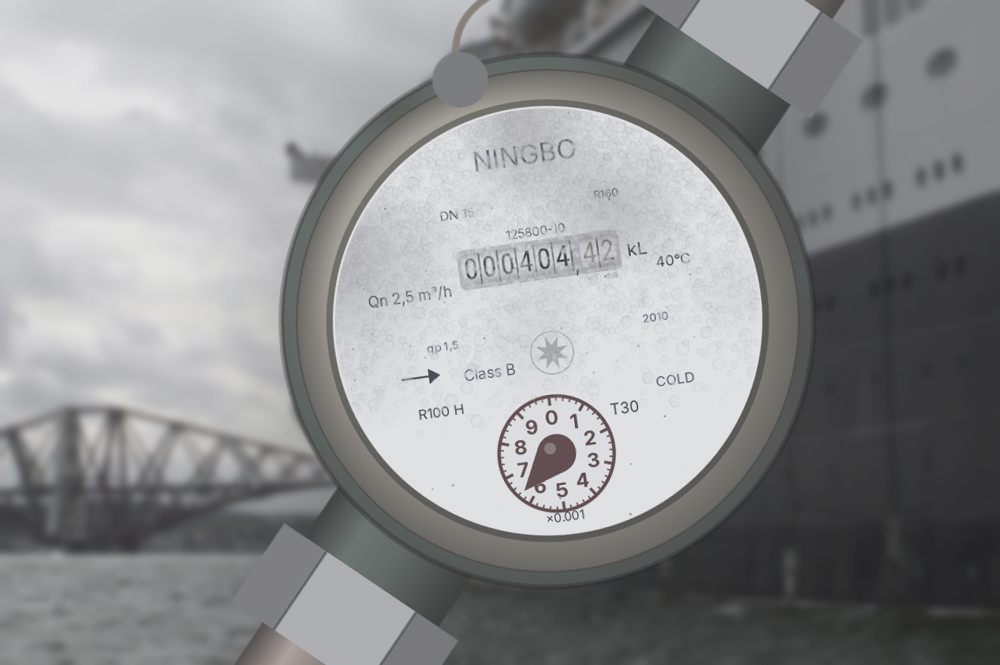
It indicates kL 404.426
